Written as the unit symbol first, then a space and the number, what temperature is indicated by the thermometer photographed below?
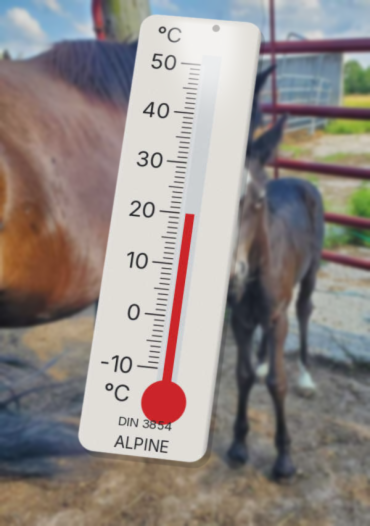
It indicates °C 20
